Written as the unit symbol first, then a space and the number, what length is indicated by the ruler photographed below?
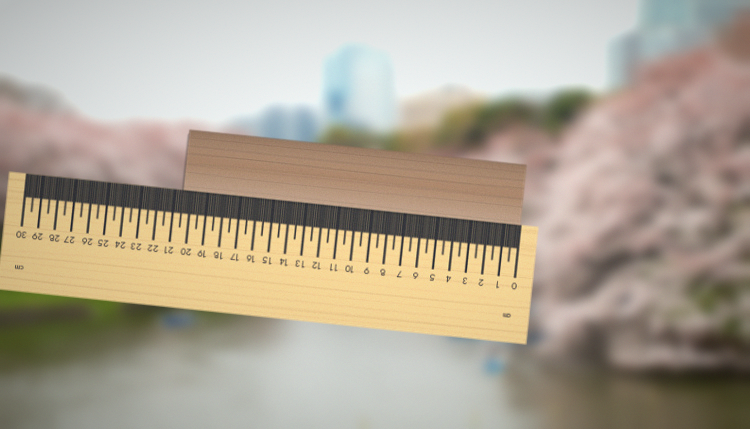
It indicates cm 20.5
